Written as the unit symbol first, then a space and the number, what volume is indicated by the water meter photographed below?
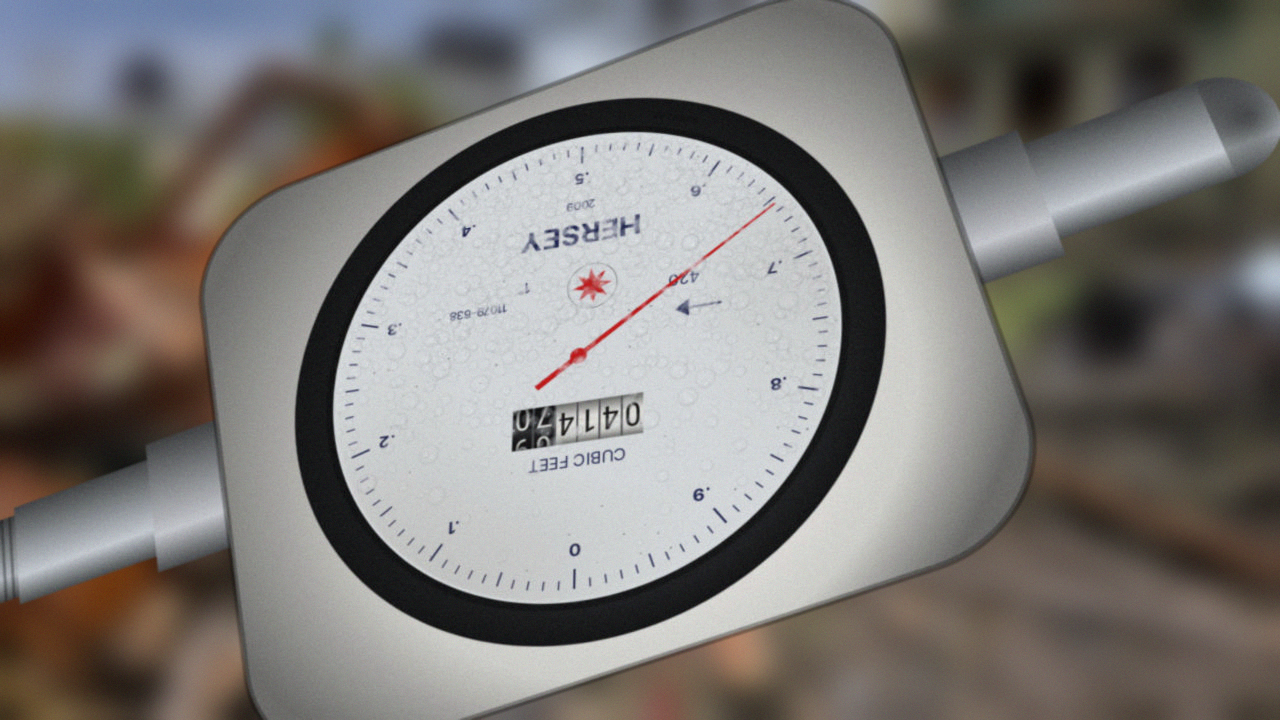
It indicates ft³ 41469.65
